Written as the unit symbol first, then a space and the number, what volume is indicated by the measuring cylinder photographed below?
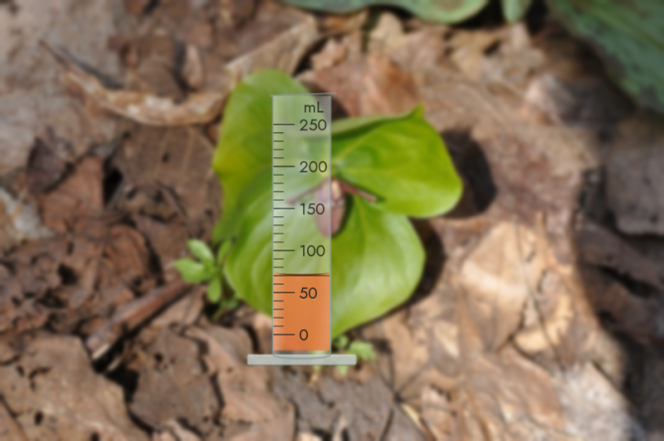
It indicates mL 70
